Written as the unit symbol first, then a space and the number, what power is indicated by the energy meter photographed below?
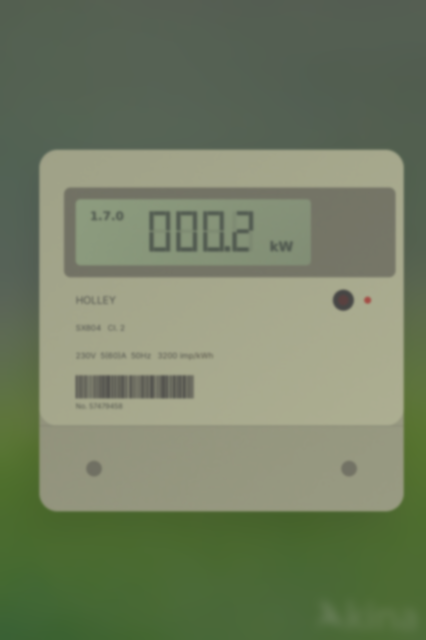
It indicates kW 0.2
